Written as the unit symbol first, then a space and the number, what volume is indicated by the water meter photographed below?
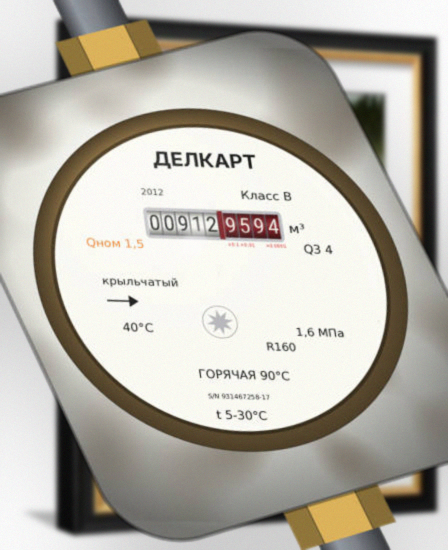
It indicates m³ 912.9594
